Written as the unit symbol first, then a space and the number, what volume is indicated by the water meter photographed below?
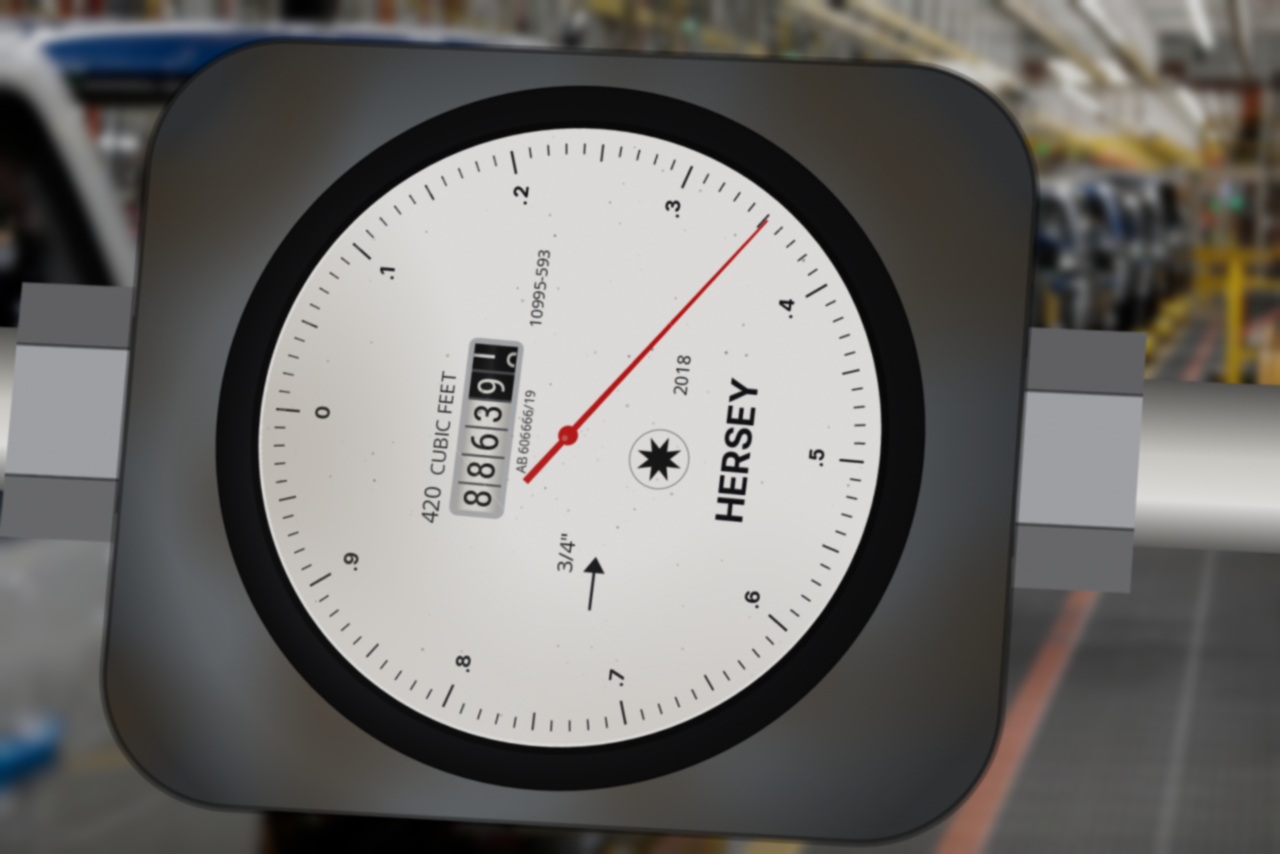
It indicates ft³ 886391.35
